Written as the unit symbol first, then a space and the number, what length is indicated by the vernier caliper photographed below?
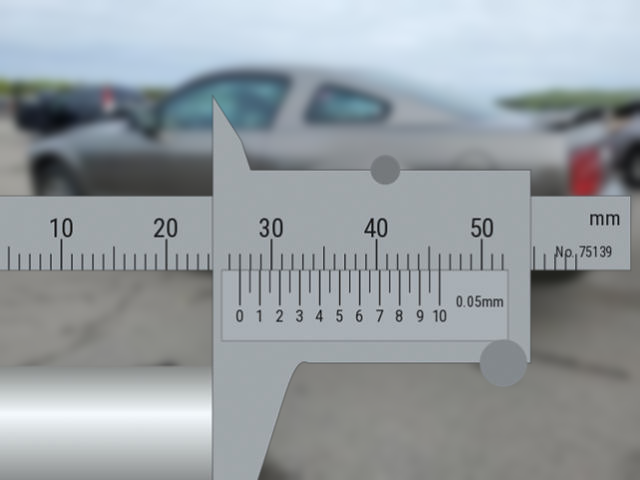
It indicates mm 27.0
